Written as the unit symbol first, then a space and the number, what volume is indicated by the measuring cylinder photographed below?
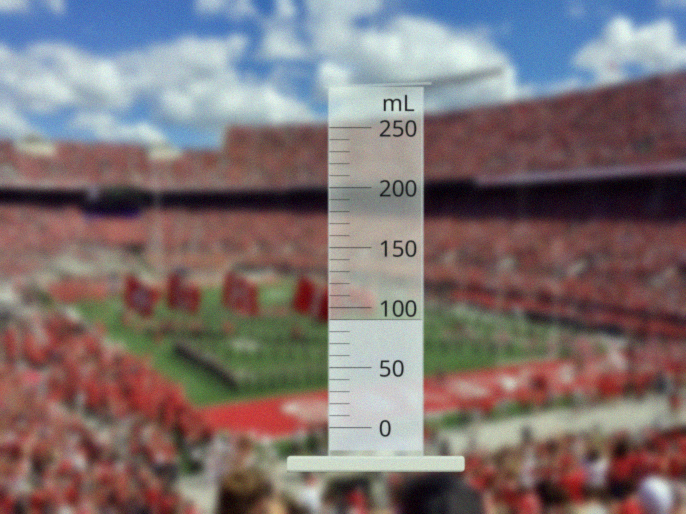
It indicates mL 90
